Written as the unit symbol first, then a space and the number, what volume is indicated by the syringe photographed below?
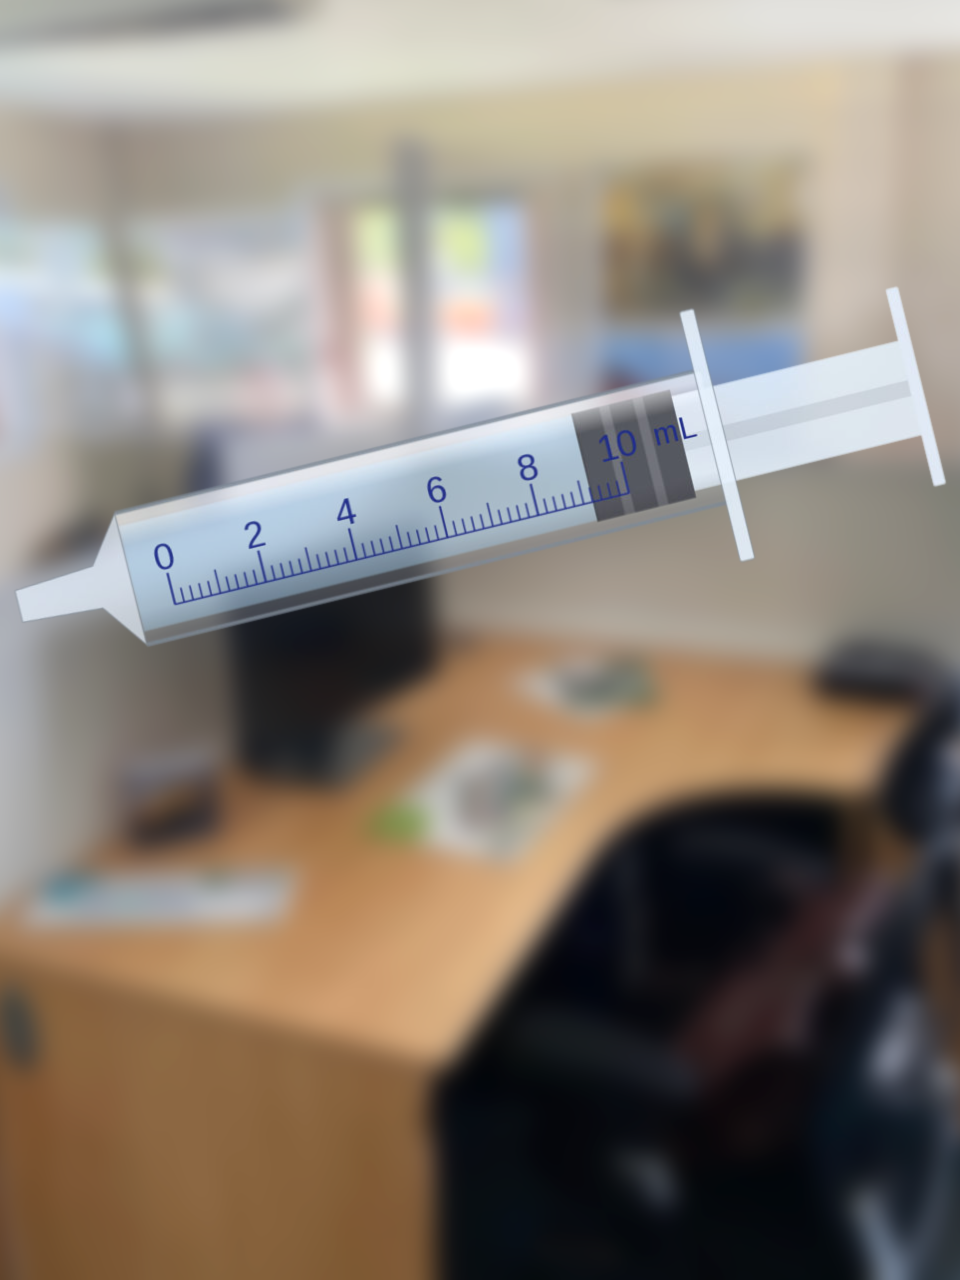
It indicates mL 9.2
